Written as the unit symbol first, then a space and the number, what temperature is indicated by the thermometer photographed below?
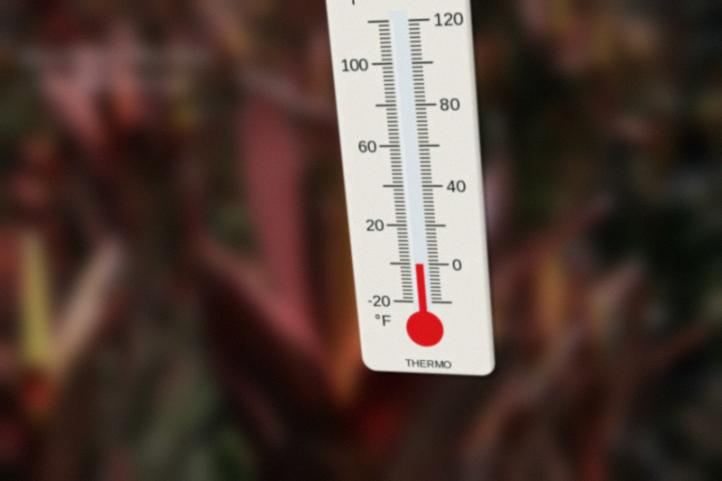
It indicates °F 0
